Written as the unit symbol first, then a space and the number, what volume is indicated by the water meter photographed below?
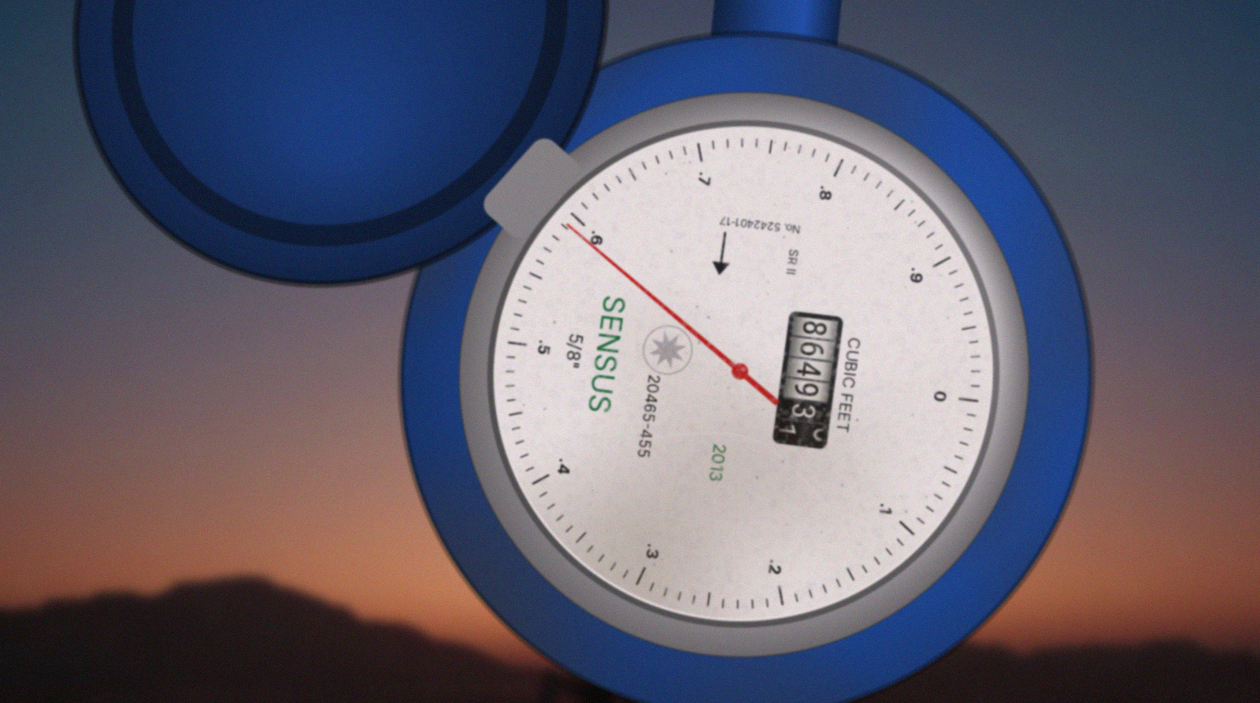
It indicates ft³ 864930.59
